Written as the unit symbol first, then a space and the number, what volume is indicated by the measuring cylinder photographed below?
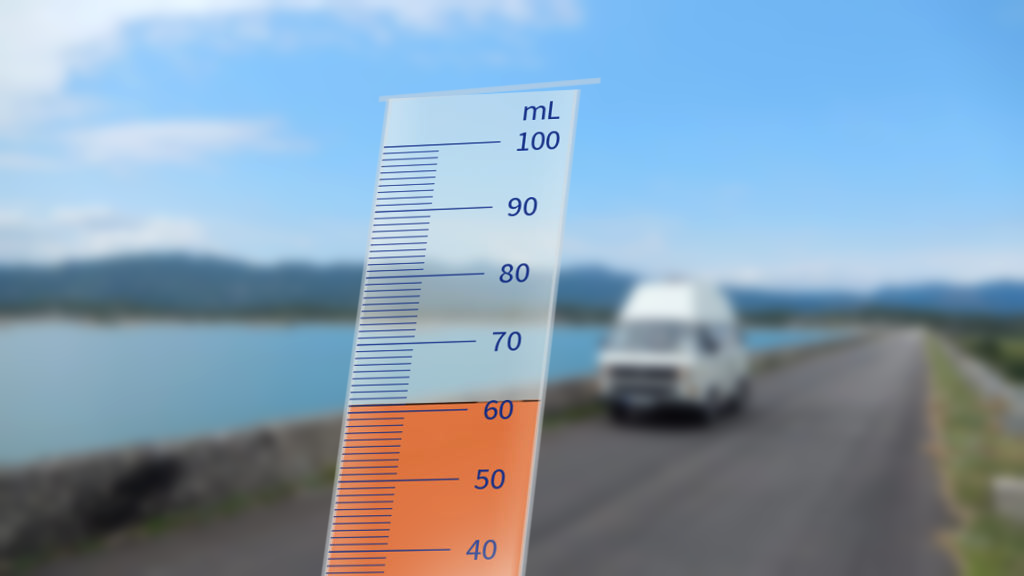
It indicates mL 61
